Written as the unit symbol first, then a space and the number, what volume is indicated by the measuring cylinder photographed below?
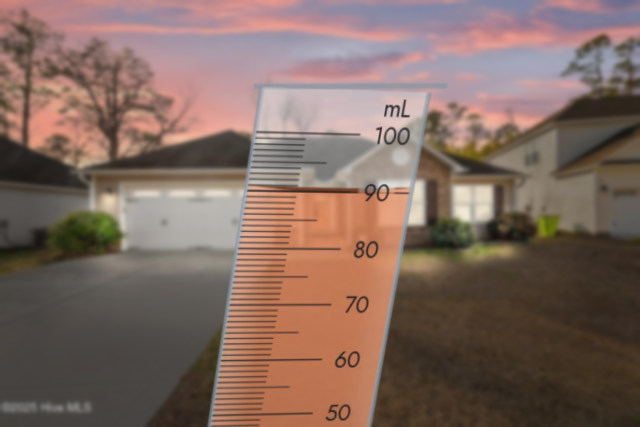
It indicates mL 90
